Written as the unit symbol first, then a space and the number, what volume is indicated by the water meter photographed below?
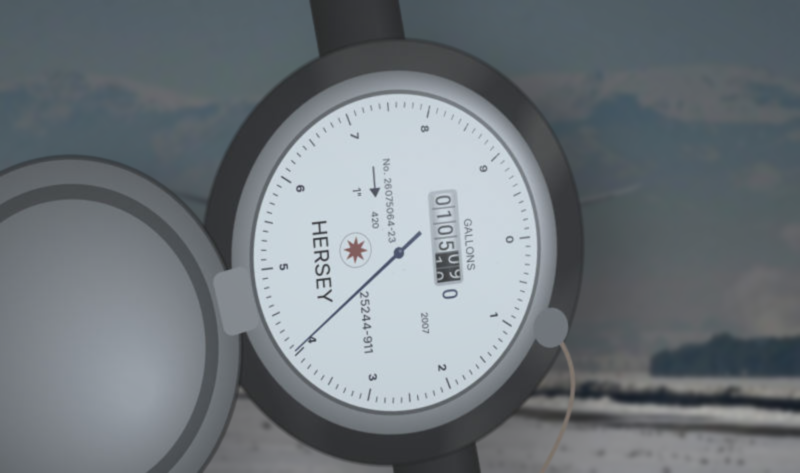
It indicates gal 105094.0
